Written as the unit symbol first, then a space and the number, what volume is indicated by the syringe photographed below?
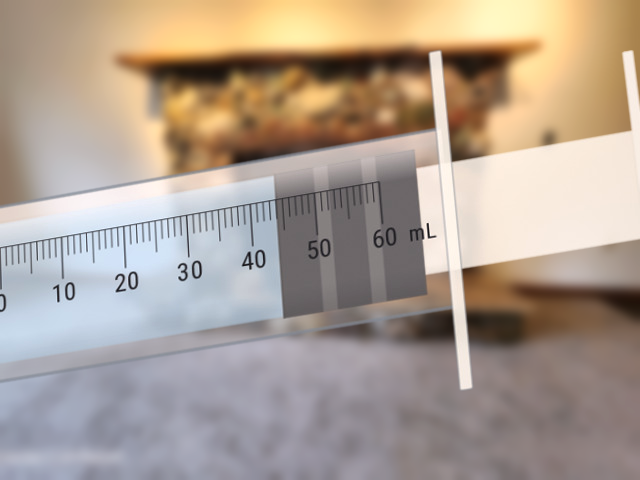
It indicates mL 44
